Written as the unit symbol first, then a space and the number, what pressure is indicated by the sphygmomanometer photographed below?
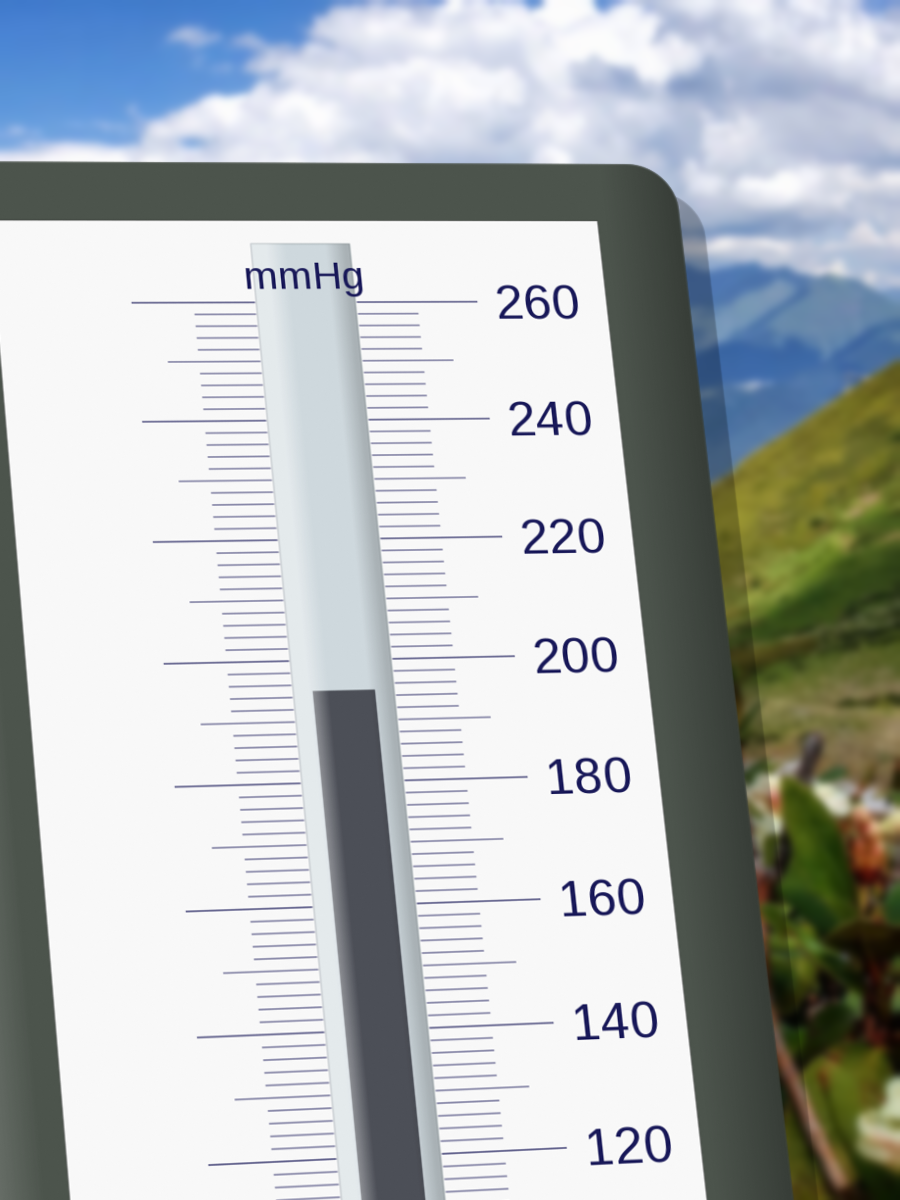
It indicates mmHg 195
